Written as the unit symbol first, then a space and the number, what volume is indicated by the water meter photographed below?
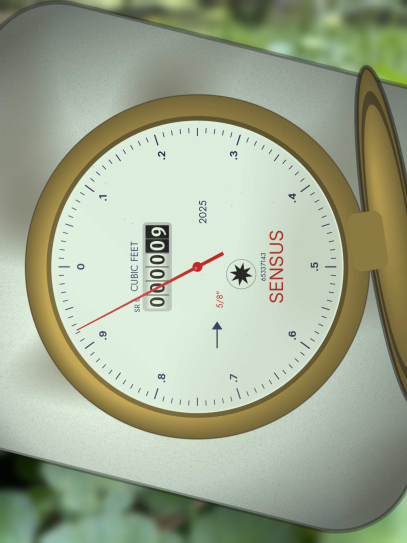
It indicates ft³ 8.92
